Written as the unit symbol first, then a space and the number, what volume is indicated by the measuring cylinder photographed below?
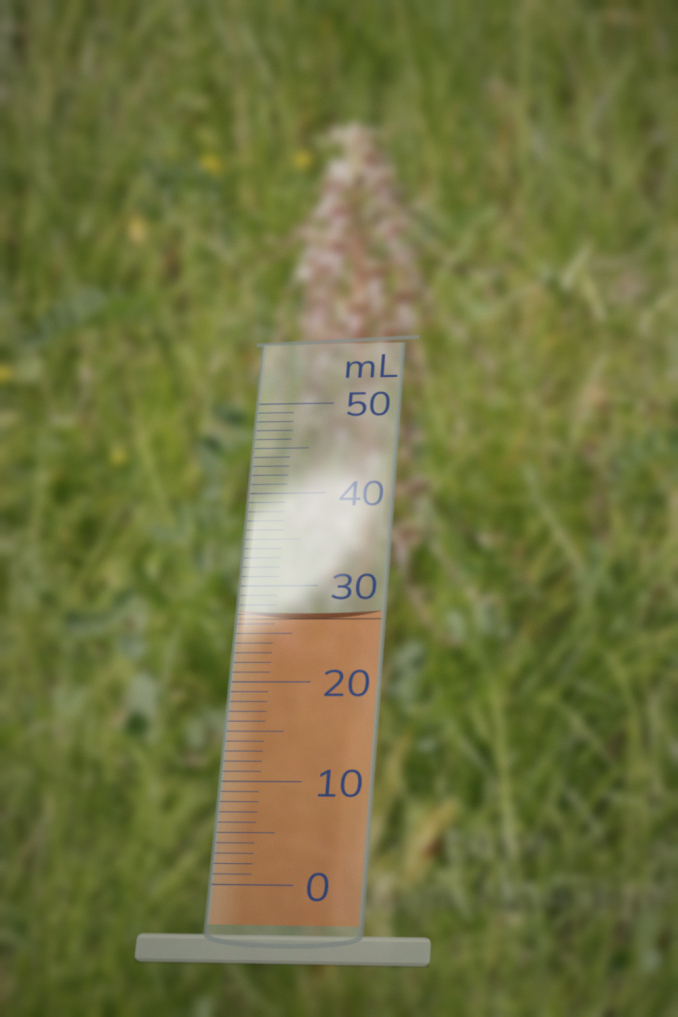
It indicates mL 26.5
